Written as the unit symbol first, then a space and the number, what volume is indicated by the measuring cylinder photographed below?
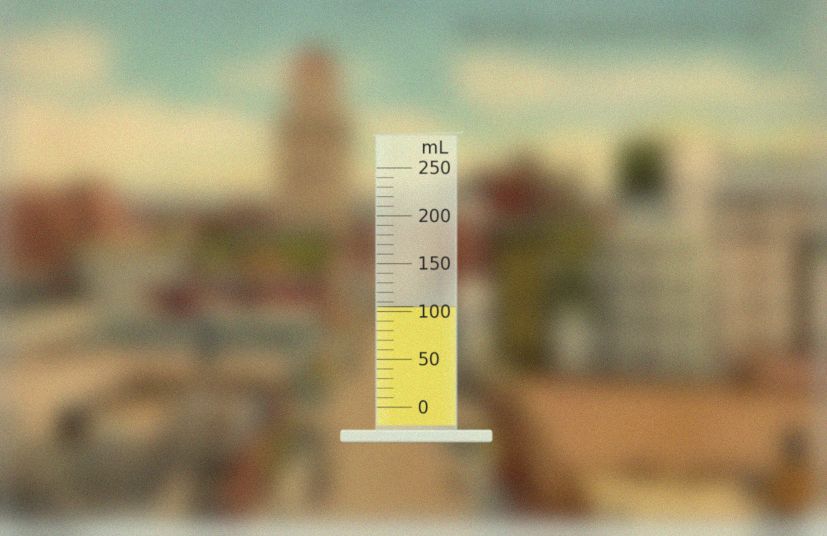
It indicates mL 105
